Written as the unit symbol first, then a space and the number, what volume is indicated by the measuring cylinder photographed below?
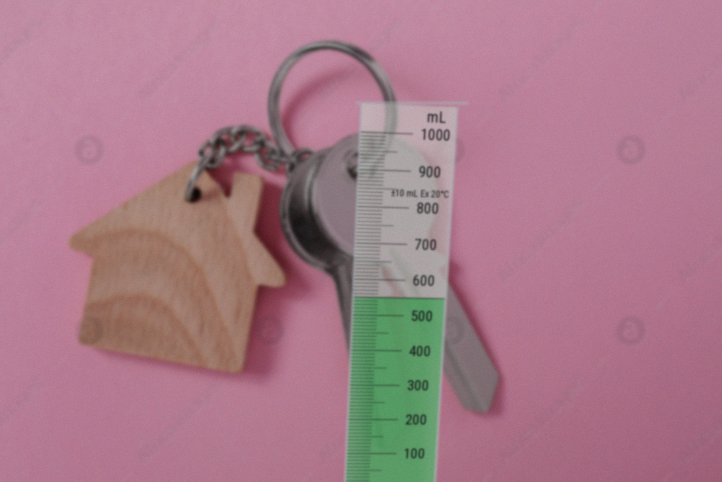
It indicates mL 550
